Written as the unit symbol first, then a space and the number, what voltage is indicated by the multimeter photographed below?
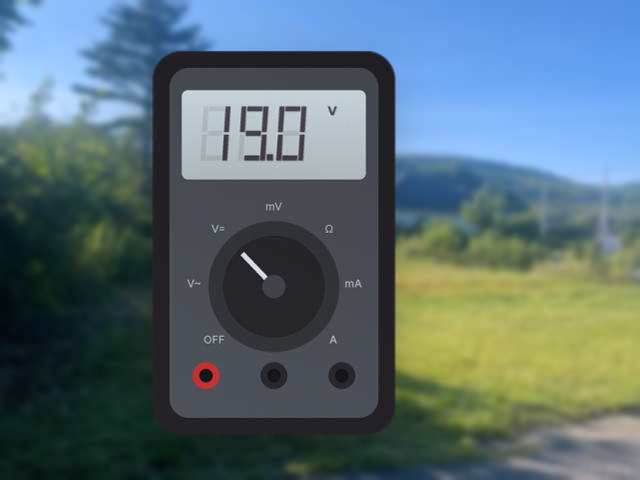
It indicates V 19.0
